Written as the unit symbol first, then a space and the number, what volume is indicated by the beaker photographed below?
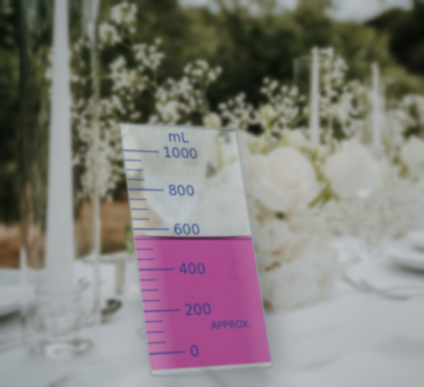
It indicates mL 550
